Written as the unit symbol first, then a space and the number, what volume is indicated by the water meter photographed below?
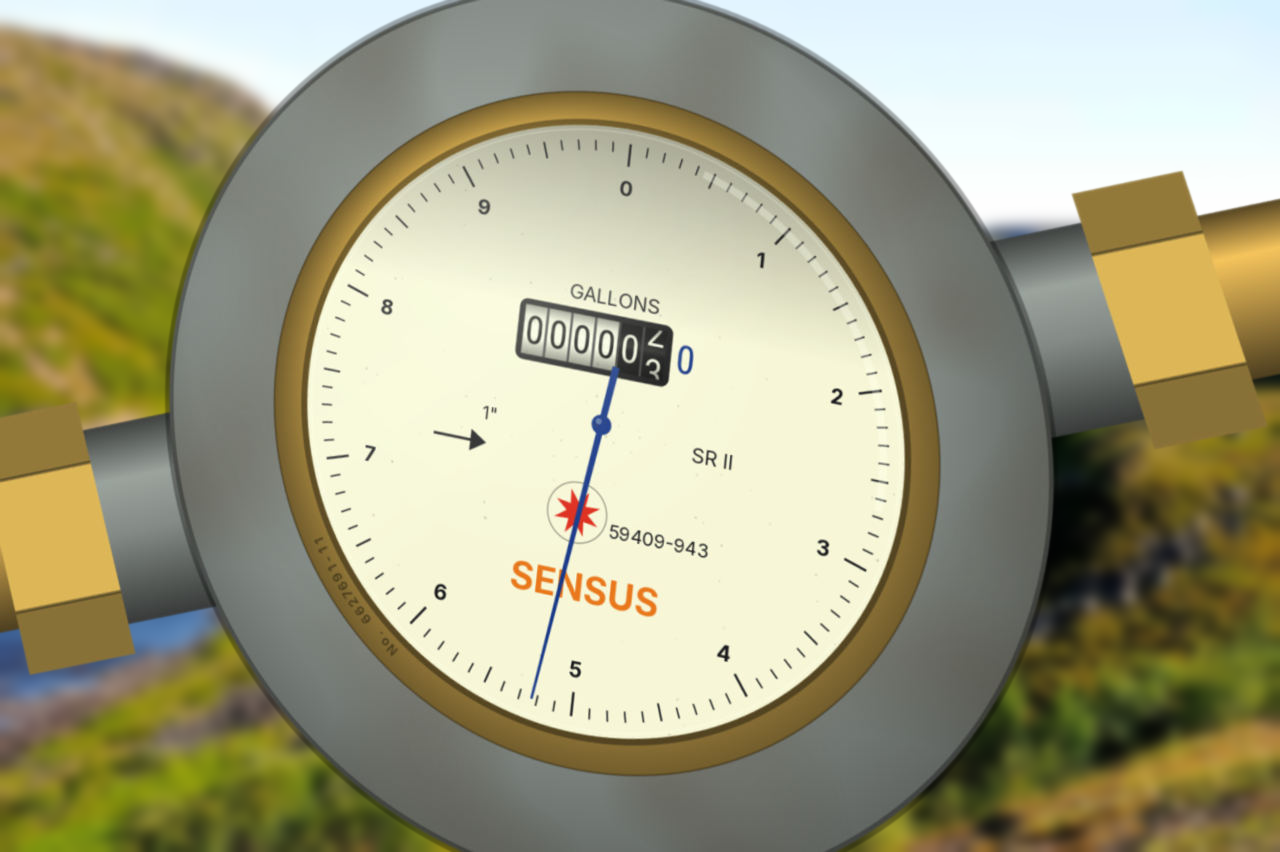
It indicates gal 25.2
